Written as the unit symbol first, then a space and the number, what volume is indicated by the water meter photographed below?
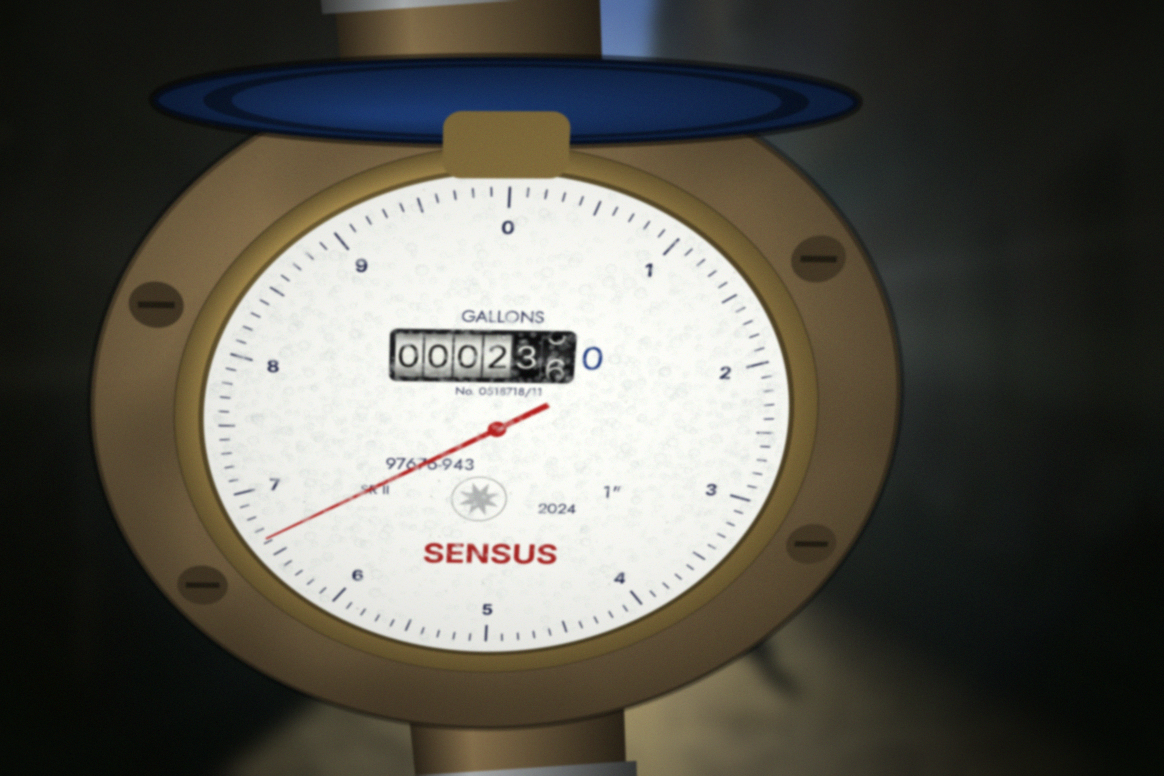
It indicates gal 2356.6
